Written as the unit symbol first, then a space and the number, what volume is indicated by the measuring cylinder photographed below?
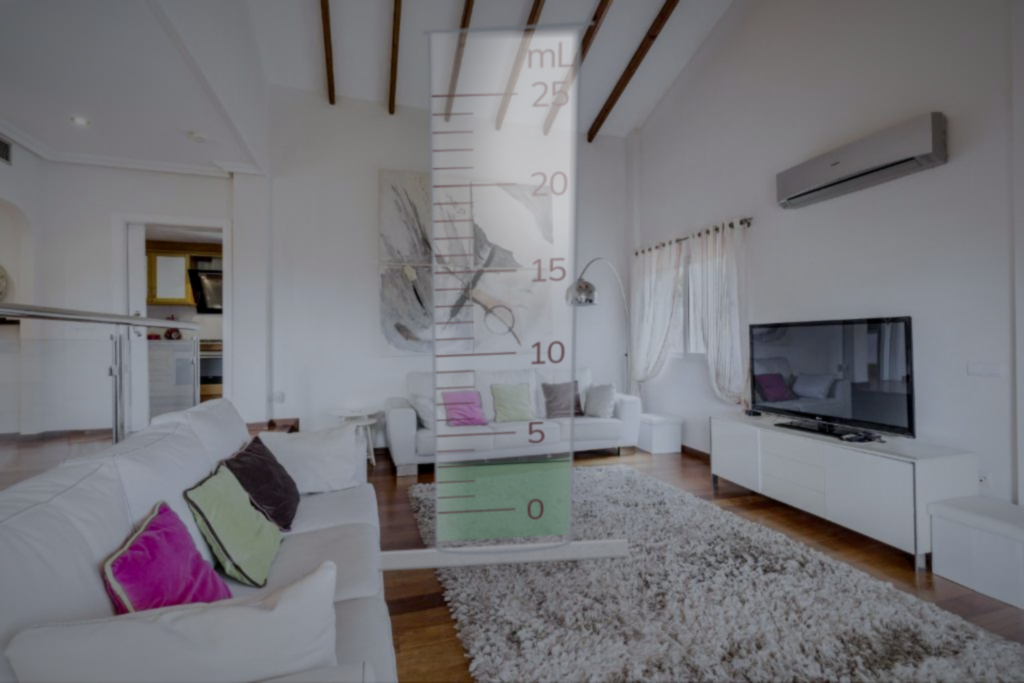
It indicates mL 3
